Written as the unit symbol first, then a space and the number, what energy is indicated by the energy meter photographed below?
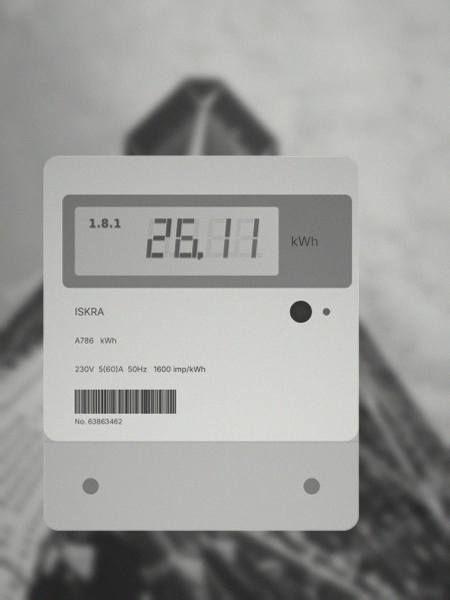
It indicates kWh 26.11
